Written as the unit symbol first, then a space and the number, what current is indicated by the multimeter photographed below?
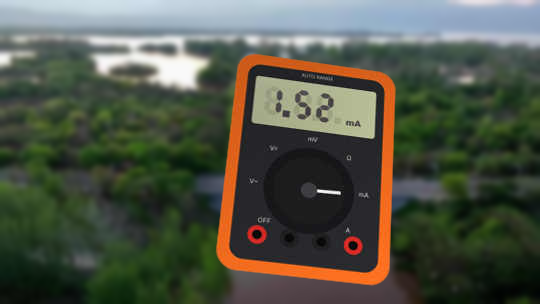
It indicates mA 1.52
